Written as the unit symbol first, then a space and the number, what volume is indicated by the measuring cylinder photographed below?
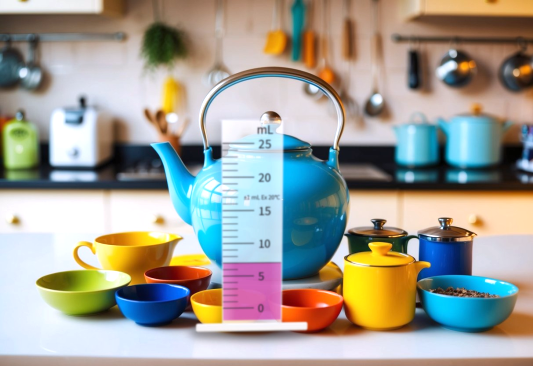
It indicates mL 7
